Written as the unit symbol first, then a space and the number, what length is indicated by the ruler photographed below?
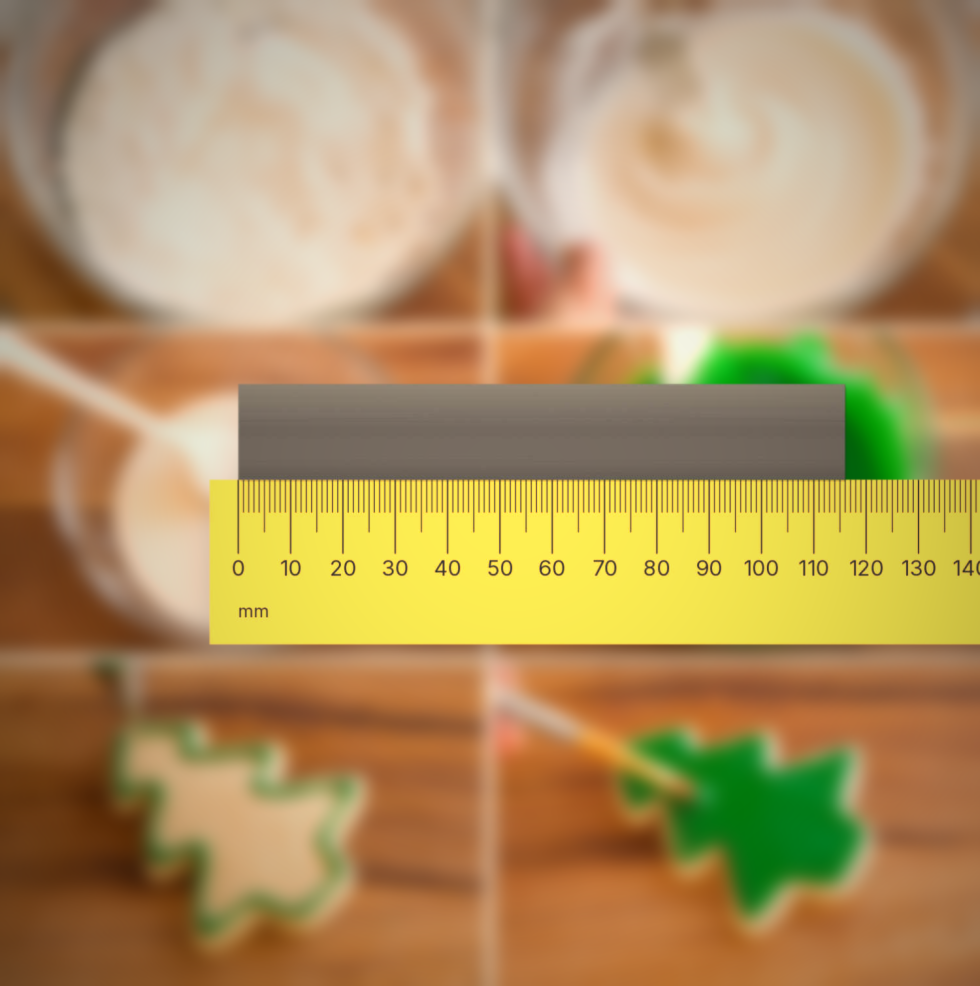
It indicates mm 116
